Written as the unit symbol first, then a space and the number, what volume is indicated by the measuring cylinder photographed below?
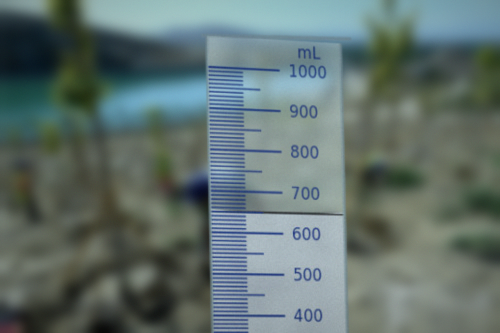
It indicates mL 650
